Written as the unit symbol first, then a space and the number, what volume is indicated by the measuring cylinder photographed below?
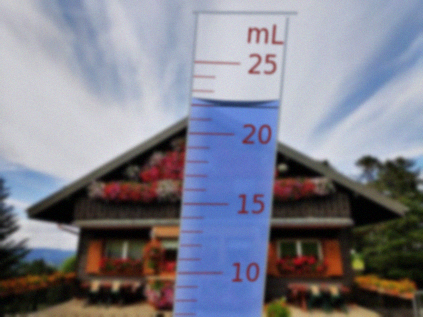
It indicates mL 22
